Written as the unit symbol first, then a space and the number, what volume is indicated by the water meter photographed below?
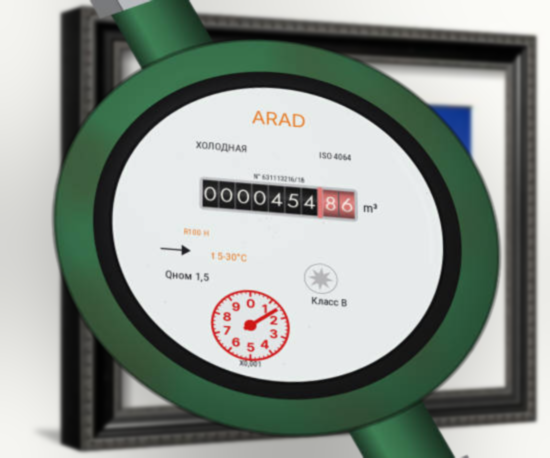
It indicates m³ 454.861
